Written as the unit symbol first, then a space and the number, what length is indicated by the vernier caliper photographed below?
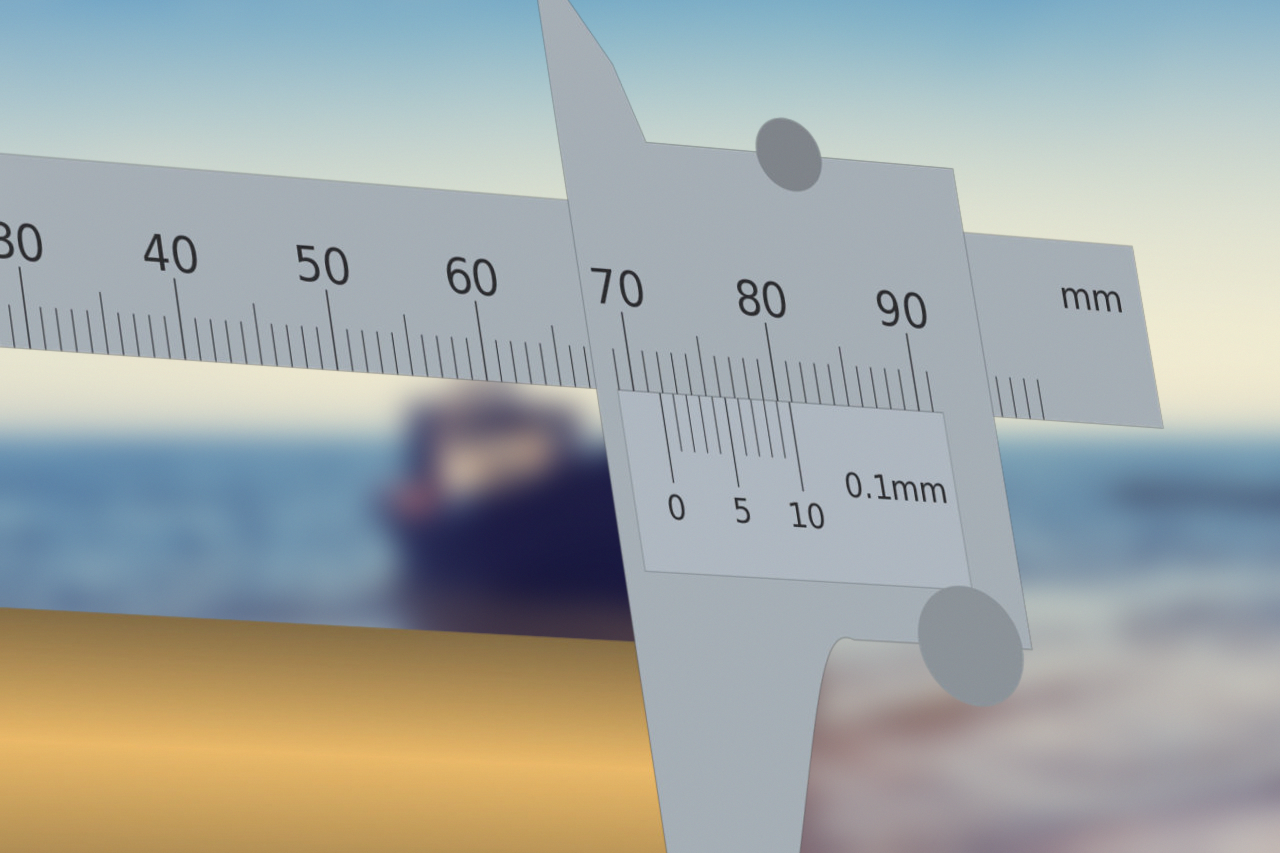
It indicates mm 71.8
